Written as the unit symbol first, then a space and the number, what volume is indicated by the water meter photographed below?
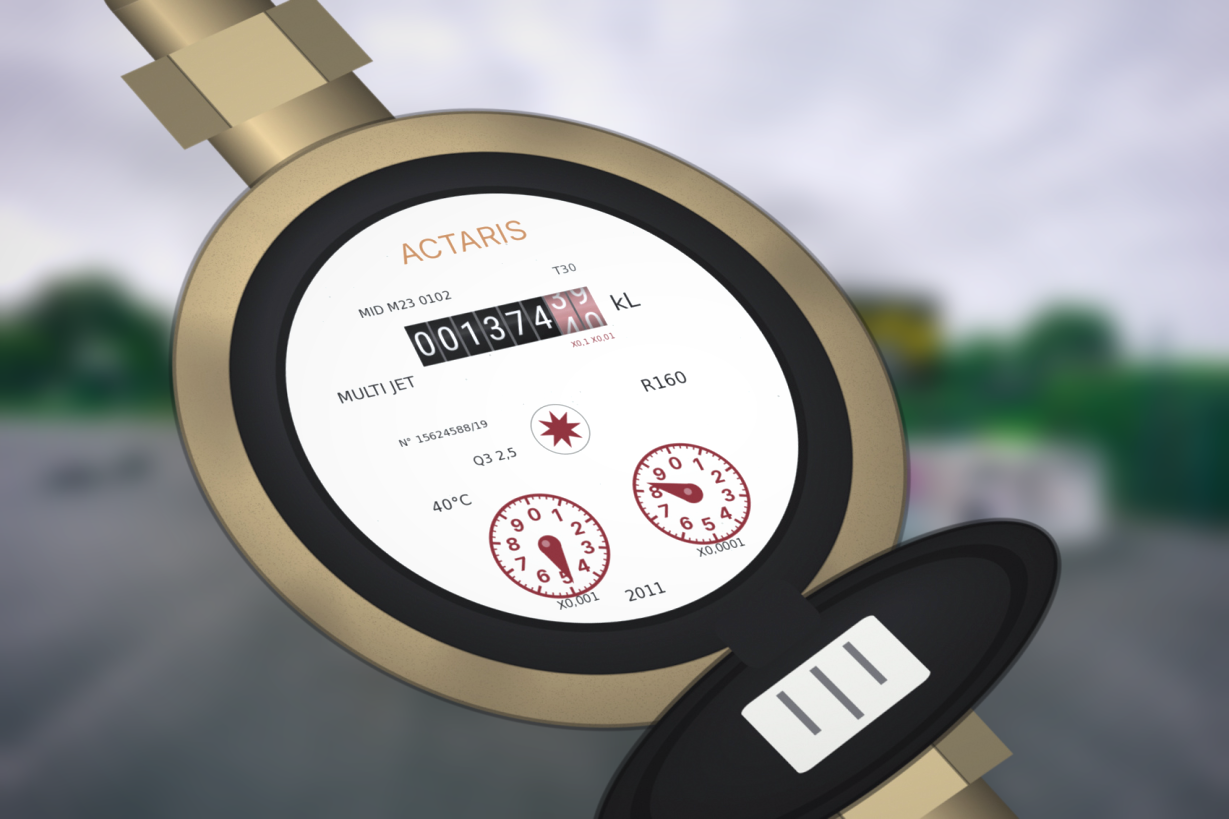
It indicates kL 1374.3948
